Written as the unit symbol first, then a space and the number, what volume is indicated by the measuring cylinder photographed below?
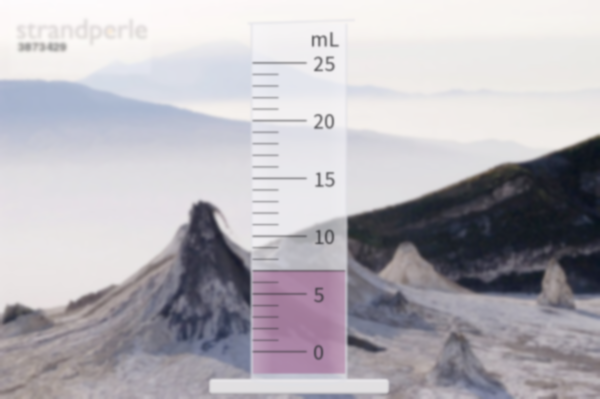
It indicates mL 7
